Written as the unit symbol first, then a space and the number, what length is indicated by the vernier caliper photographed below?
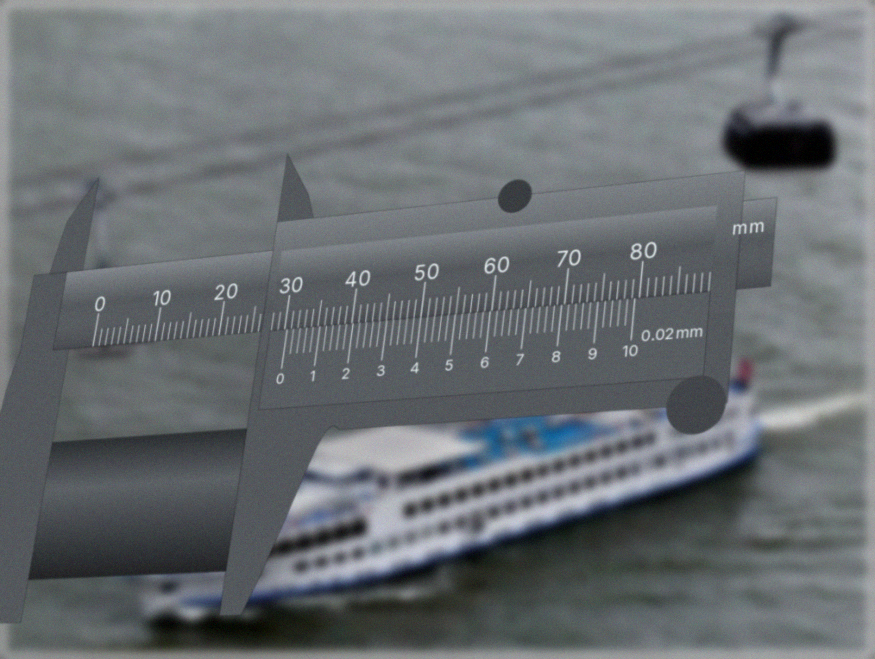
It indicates mm 30.4
